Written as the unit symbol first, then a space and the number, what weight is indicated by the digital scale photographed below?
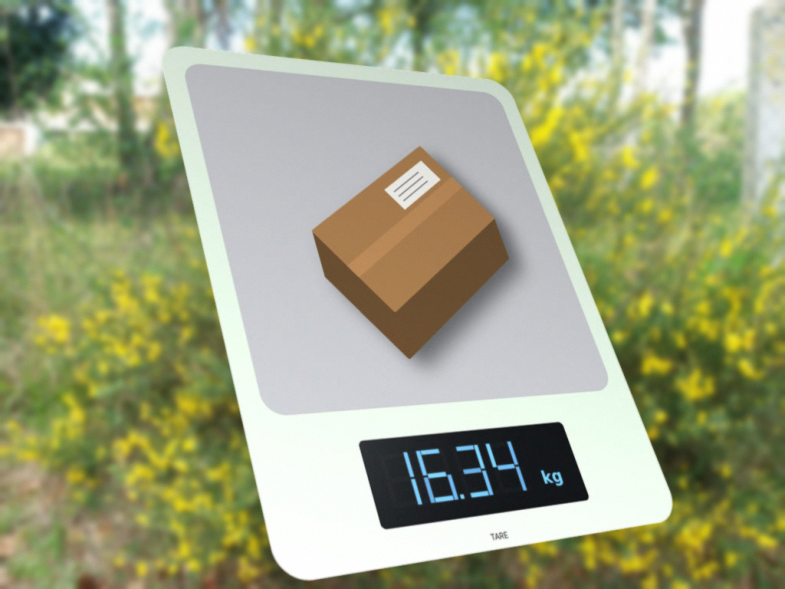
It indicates kg 16.34
